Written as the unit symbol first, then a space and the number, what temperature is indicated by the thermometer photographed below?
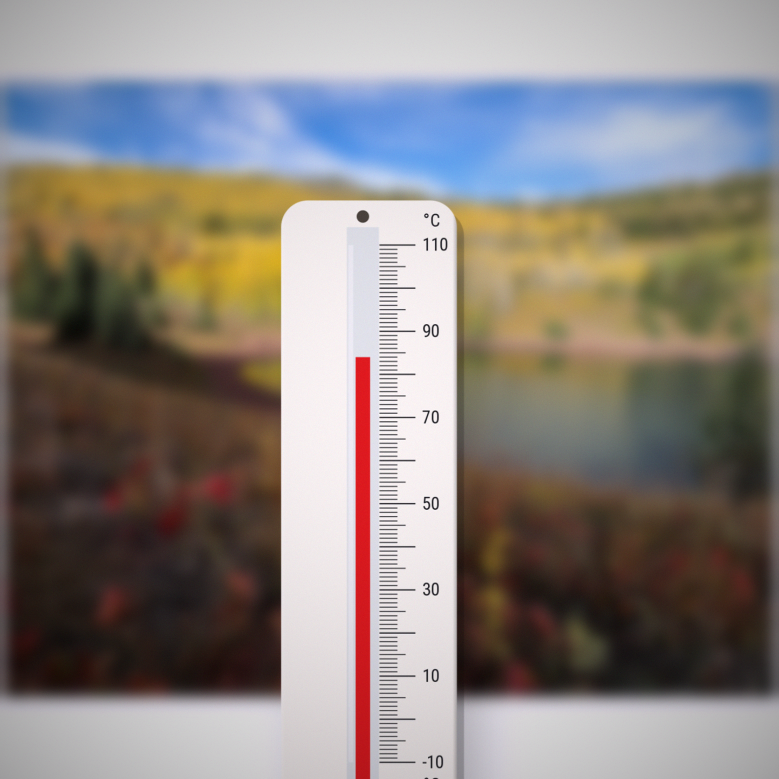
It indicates °C 84
